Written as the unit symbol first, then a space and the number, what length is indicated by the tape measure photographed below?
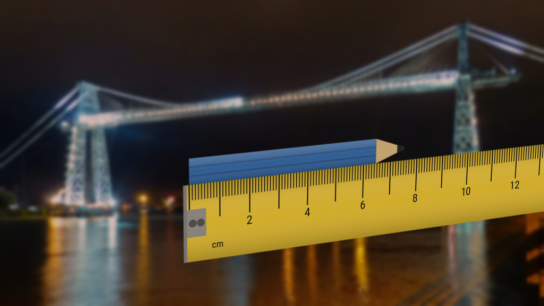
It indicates cm 7.5
